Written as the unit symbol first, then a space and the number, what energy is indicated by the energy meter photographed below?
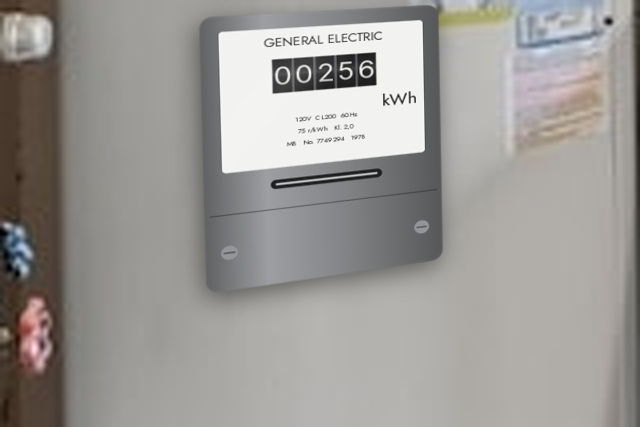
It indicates kWh 256
